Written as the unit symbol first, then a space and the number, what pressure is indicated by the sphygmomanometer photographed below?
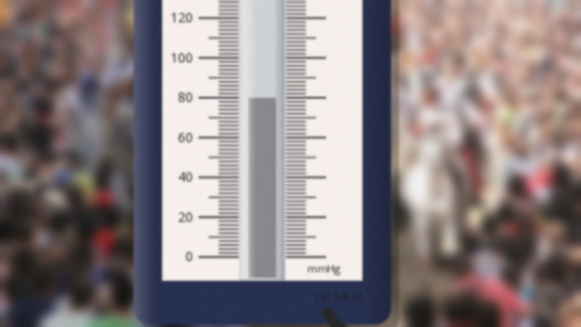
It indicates mmHg 80
